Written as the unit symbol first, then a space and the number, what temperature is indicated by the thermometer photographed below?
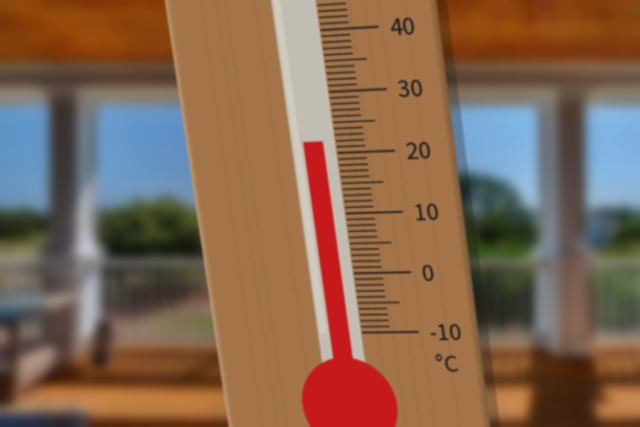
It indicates °C 22
